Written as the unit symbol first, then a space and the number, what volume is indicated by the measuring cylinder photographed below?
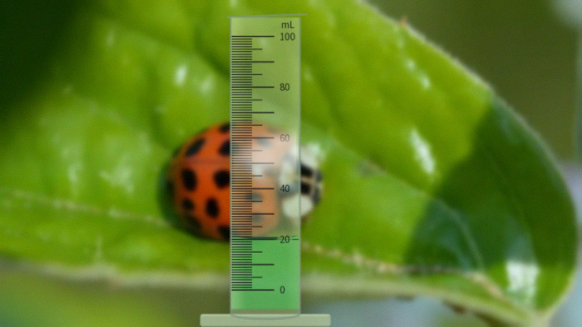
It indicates mL 20
